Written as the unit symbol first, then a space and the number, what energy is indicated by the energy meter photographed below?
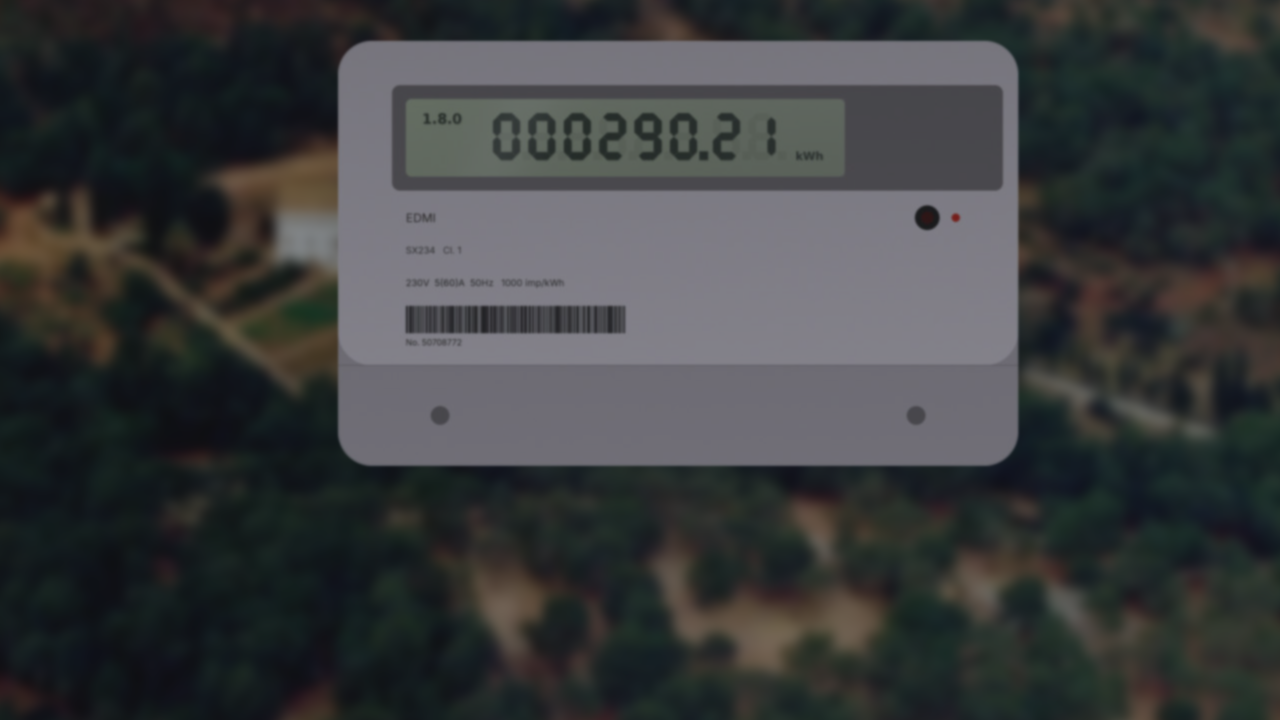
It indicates kWh 290.21
